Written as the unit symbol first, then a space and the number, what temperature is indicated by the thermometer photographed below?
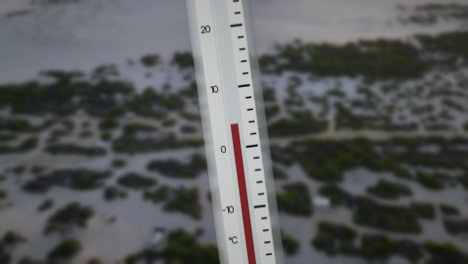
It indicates °C 4
